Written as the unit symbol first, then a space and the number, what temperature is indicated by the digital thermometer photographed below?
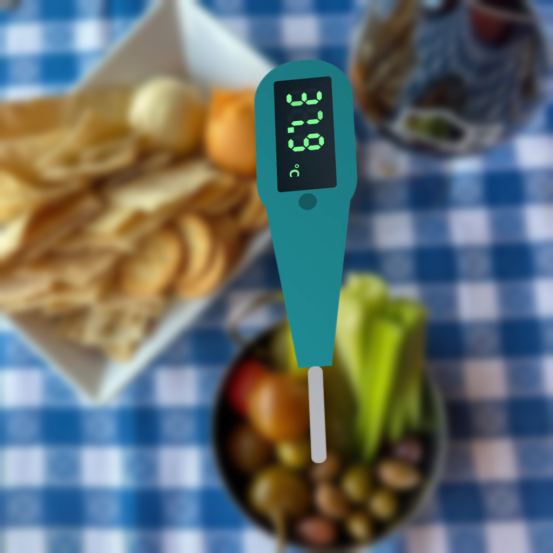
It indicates °C 37.9
